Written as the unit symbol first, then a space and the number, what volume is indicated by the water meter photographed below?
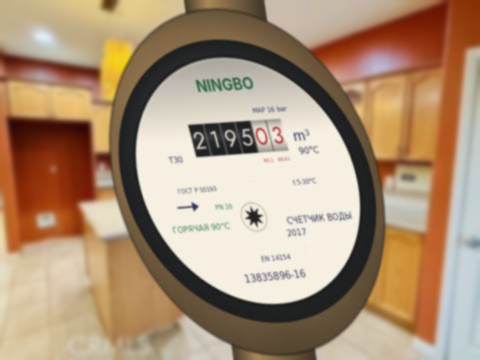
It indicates m³ 2195.03
